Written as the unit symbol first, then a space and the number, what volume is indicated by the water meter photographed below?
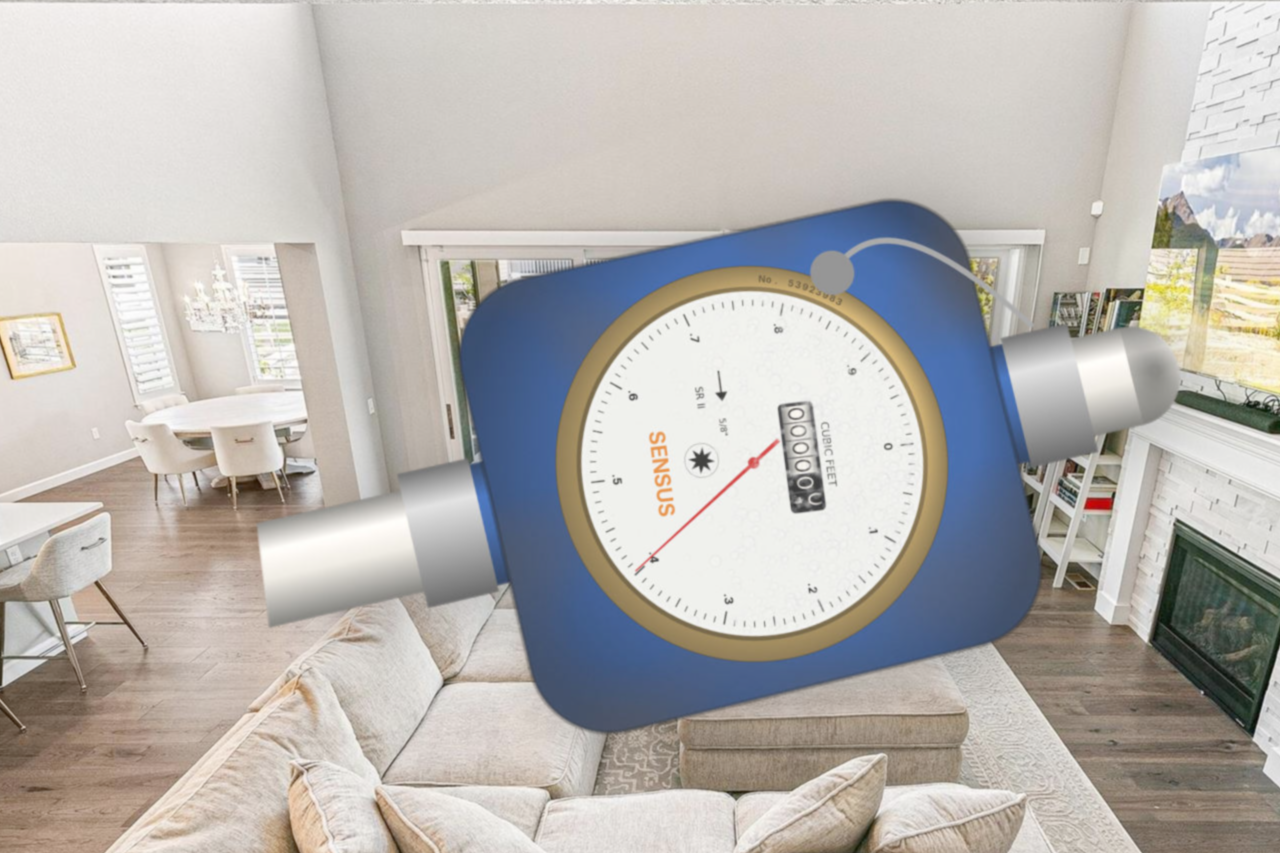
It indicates ft³ 0.40
